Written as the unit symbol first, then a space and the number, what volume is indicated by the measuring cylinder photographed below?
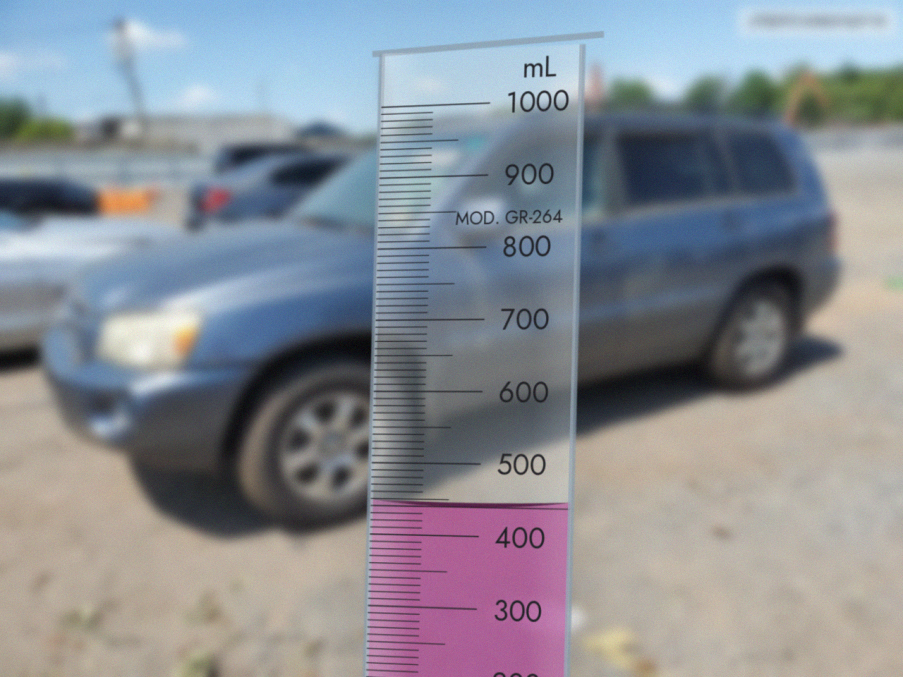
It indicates mL 440
